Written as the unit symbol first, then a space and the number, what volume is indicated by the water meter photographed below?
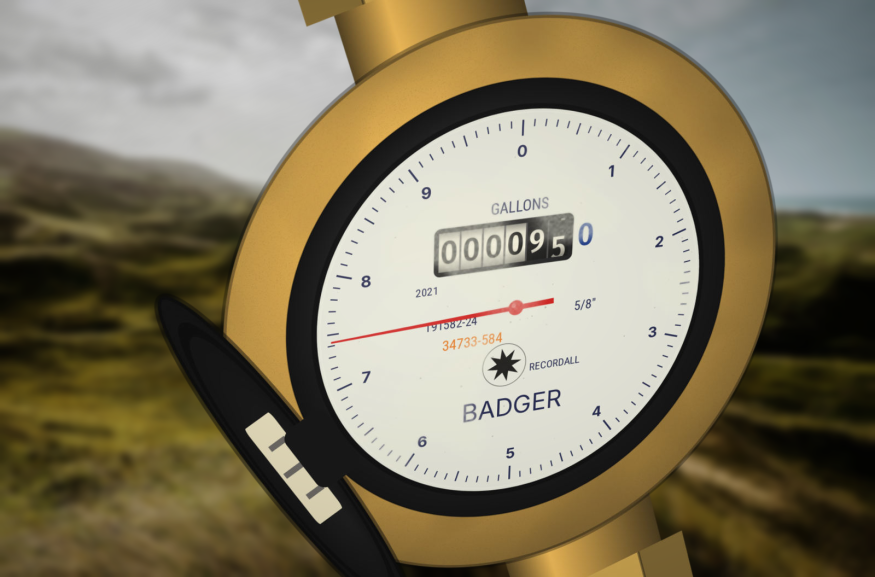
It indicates gal 947.4
